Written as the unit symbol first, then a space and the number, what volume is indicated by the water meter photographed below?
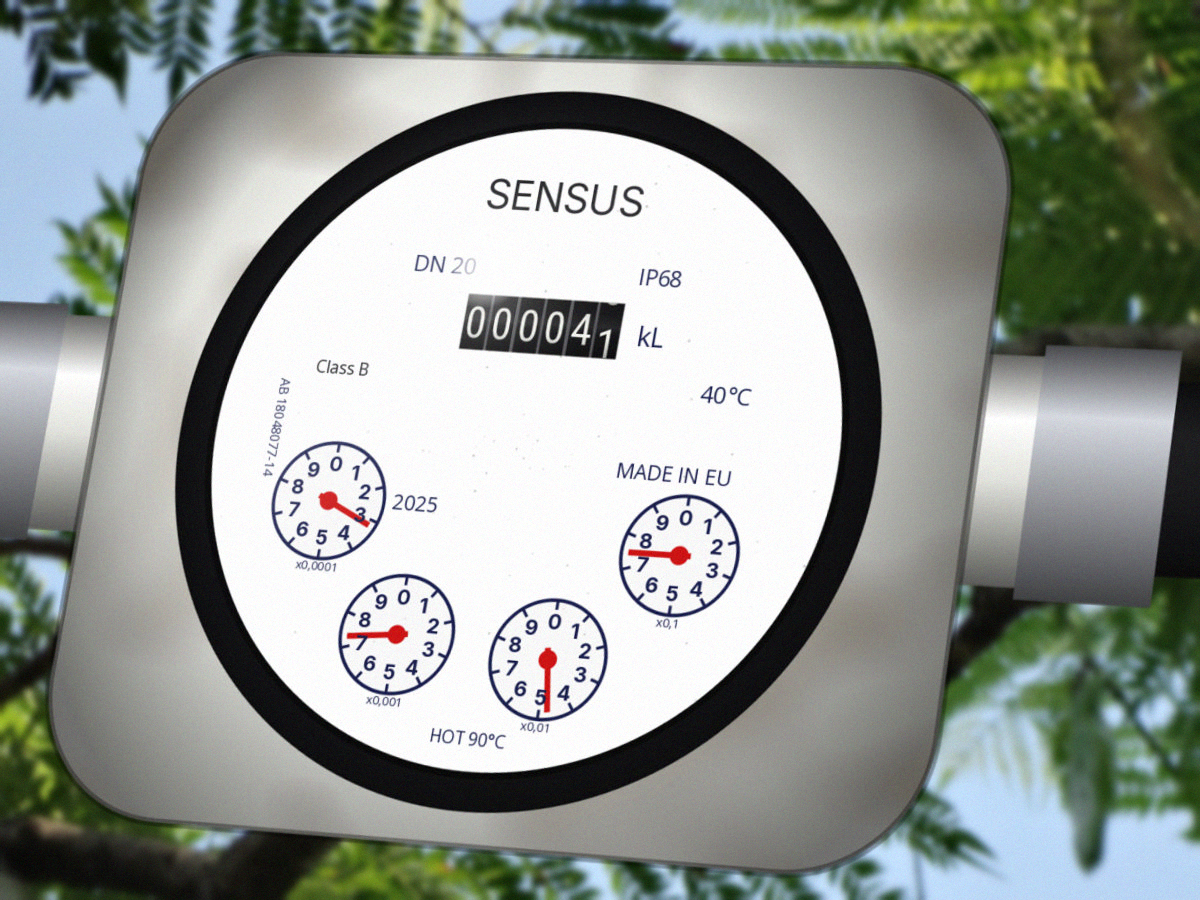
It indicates kL 40.7473
